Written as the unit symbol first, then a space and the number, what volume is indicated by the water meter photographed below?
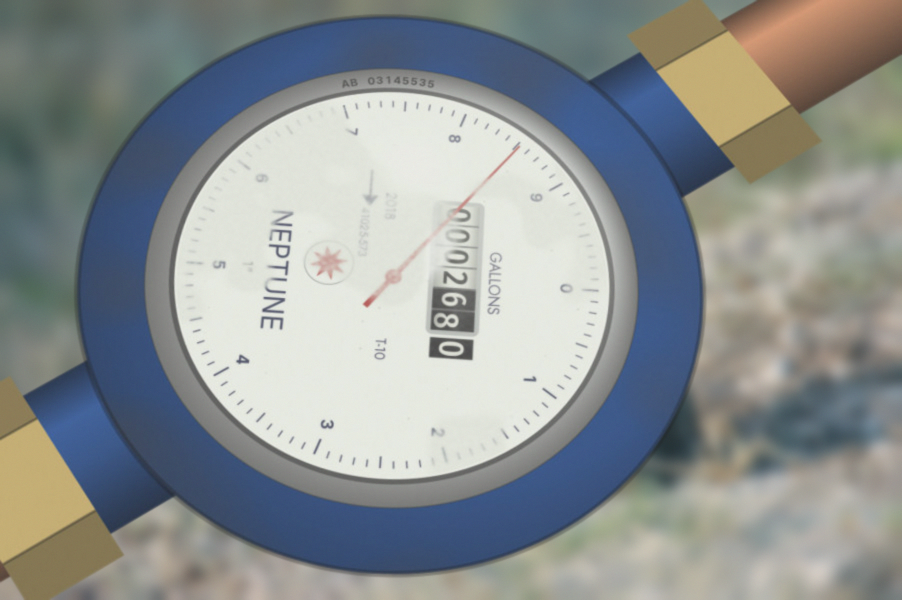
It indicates gal 2678.5
